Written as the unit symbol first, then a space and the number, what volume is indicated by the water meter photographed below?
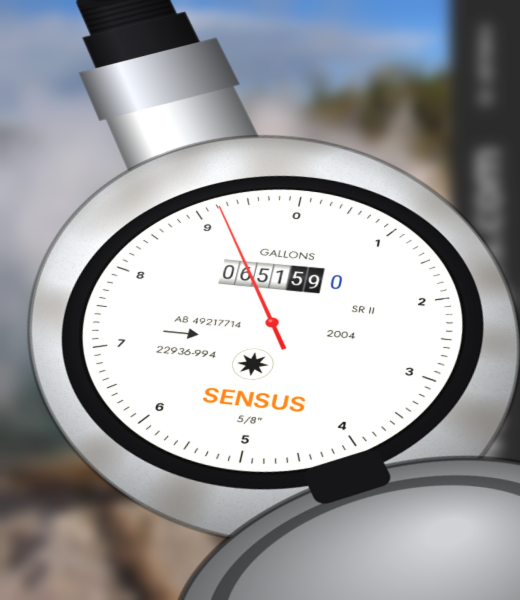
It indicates gal 651589.2
